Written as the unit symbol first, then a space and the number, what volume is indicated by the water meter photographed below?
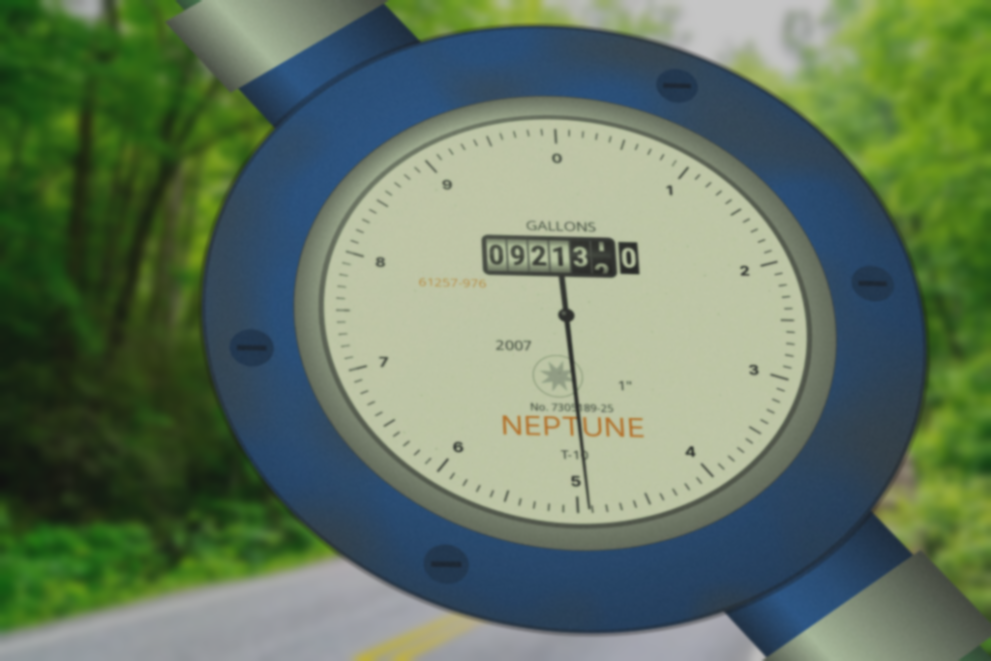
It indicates gal 921314.9
